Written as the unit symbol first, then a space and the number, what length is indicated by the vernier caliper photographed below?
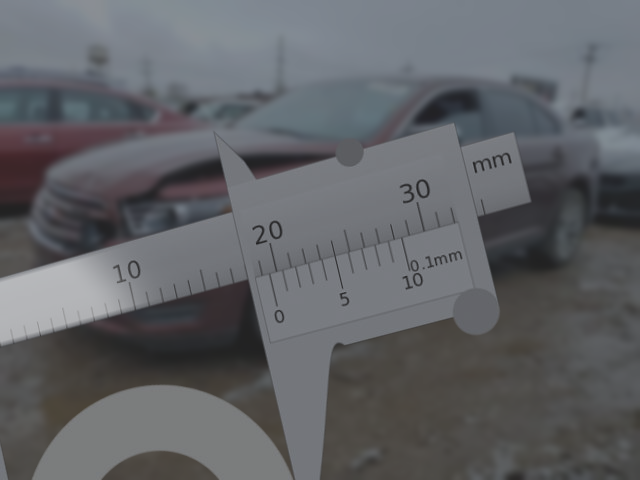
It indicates mm 19.5
